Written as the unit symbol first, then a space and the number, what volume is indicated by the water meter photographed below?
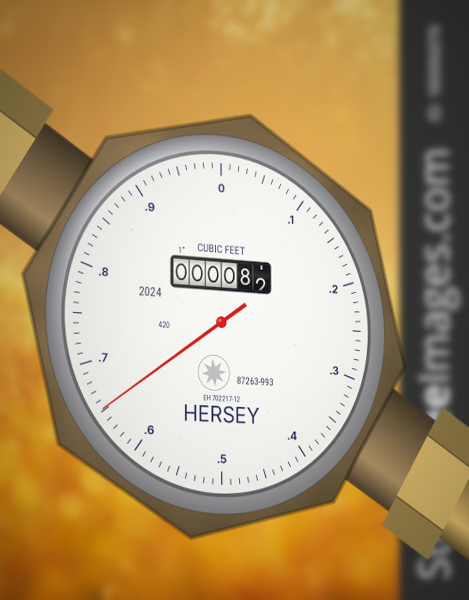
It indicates ft³ 81.65
